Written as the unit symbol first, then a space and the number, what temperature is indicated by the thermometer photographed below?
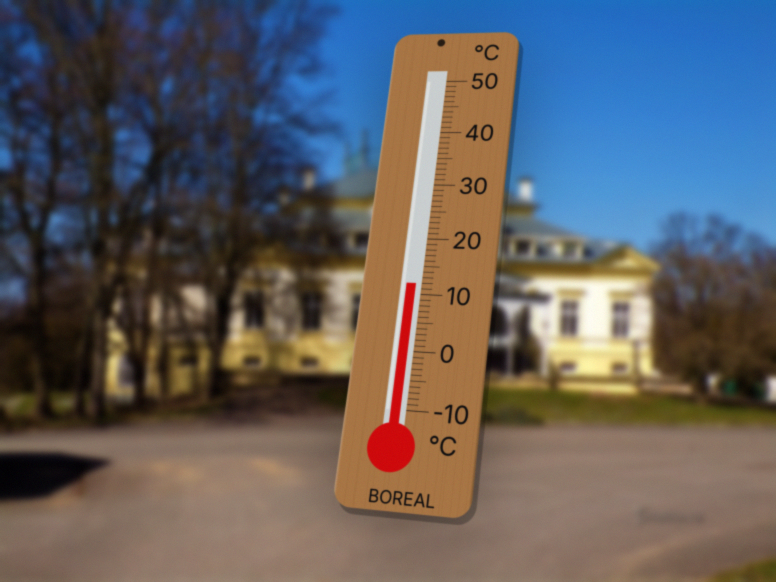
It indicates °C 12
